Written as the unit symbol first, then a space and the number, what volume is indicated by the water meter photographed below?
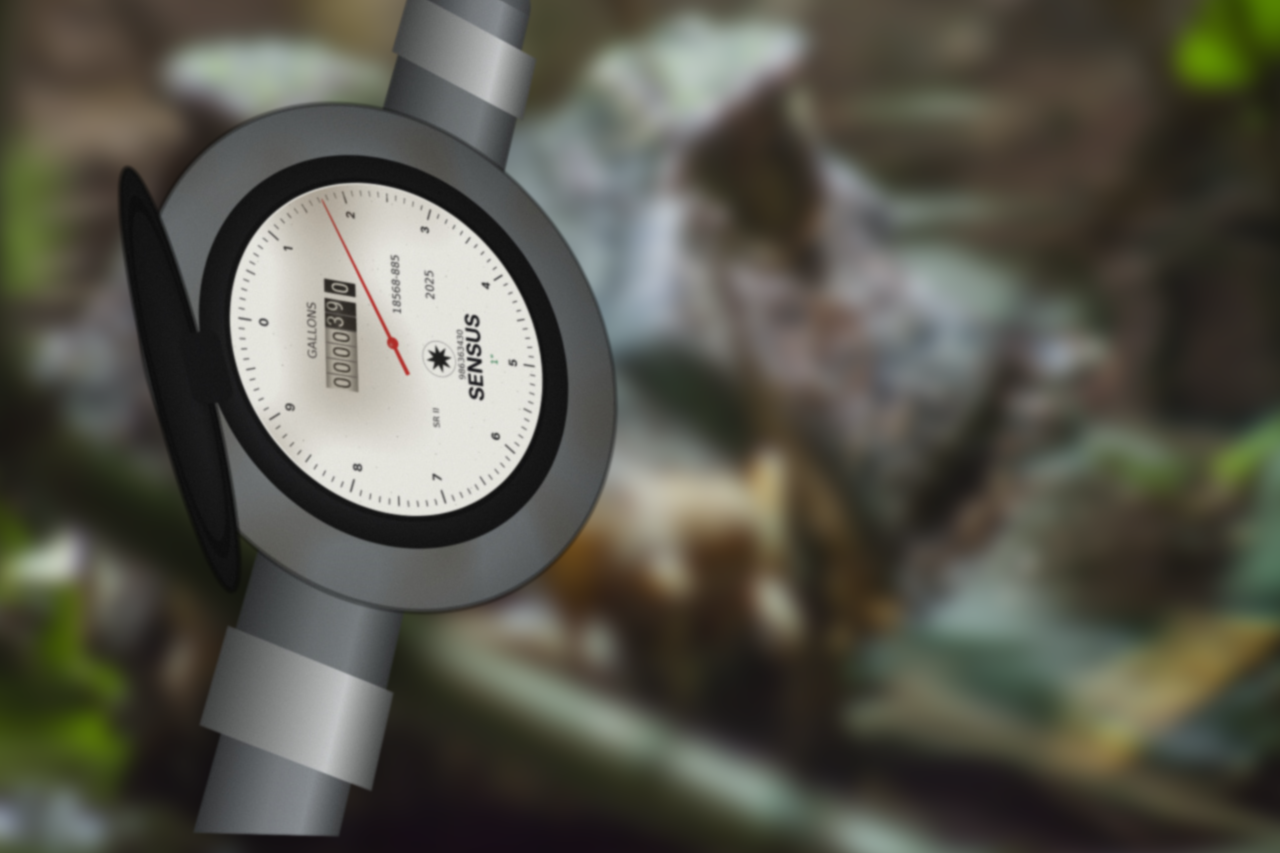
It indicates gal 391.7
